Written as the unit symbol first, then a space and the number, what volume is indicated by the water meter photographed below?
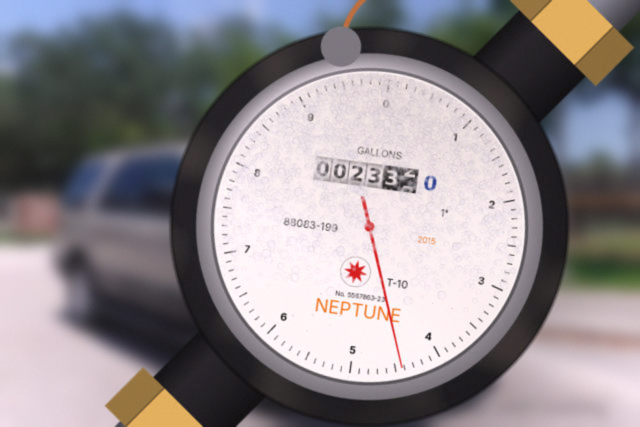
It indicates gal 23324.4
